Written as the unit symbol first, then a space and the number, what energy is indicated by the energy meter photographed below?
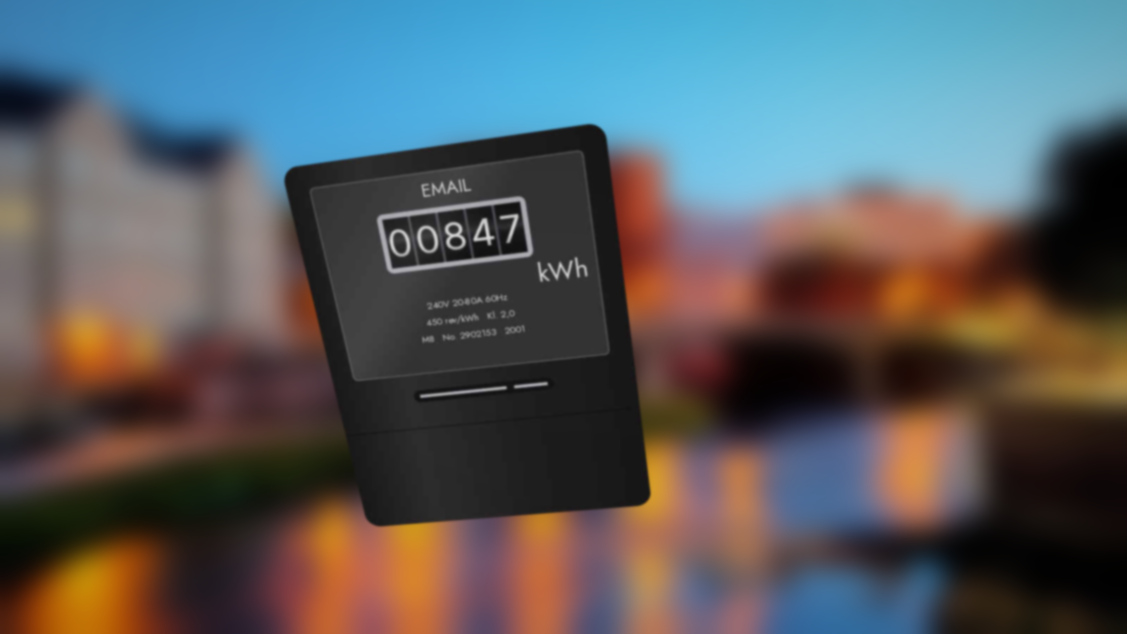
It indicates kWh 847
